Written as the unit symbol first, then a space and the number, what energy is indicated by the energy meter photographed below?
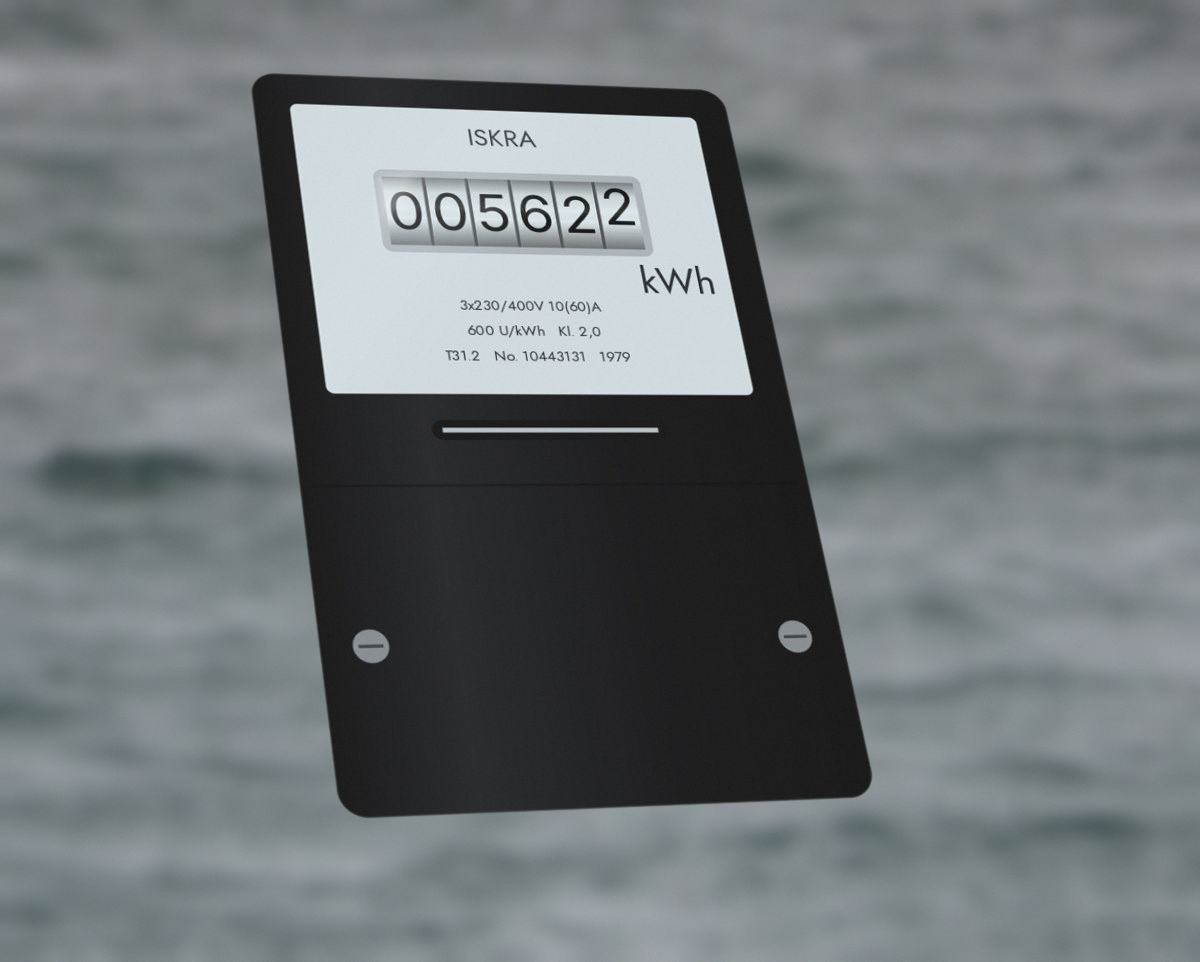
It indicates kWh 5622
